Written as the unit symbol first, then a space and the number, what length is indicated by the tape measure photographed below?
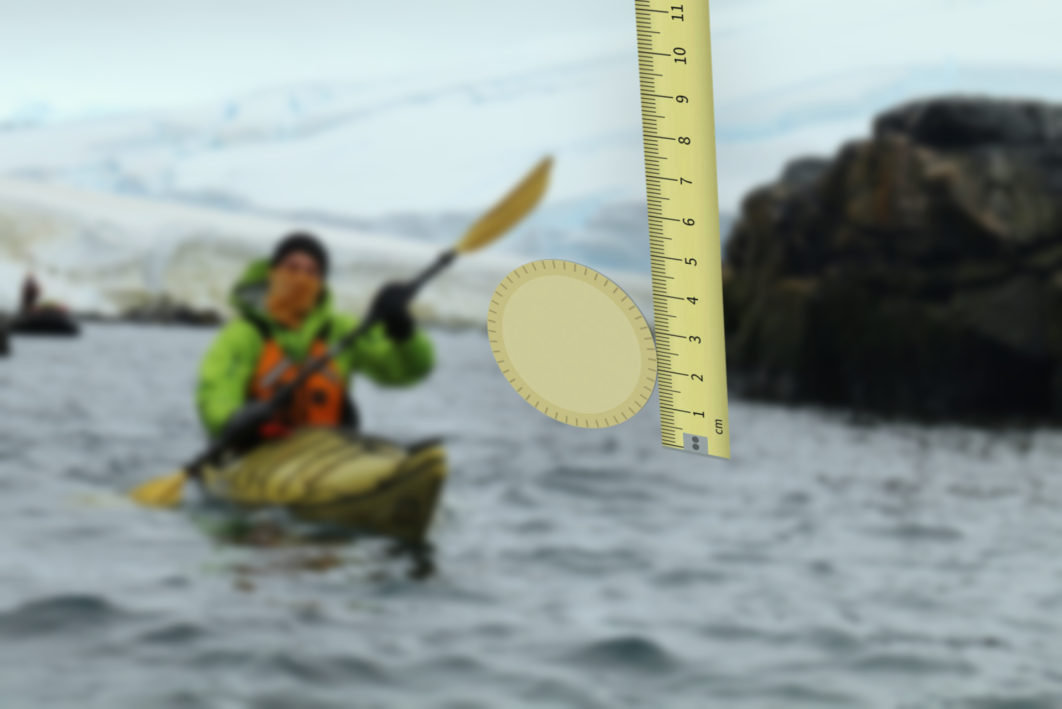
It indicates cm 4.5
